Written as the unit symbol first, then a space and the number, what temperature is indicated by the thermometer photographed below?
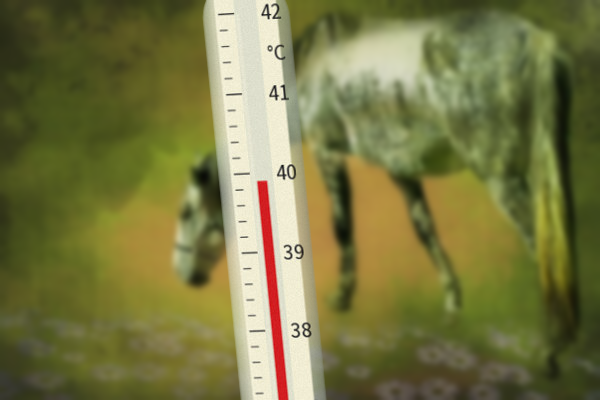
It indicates °C 39.9
